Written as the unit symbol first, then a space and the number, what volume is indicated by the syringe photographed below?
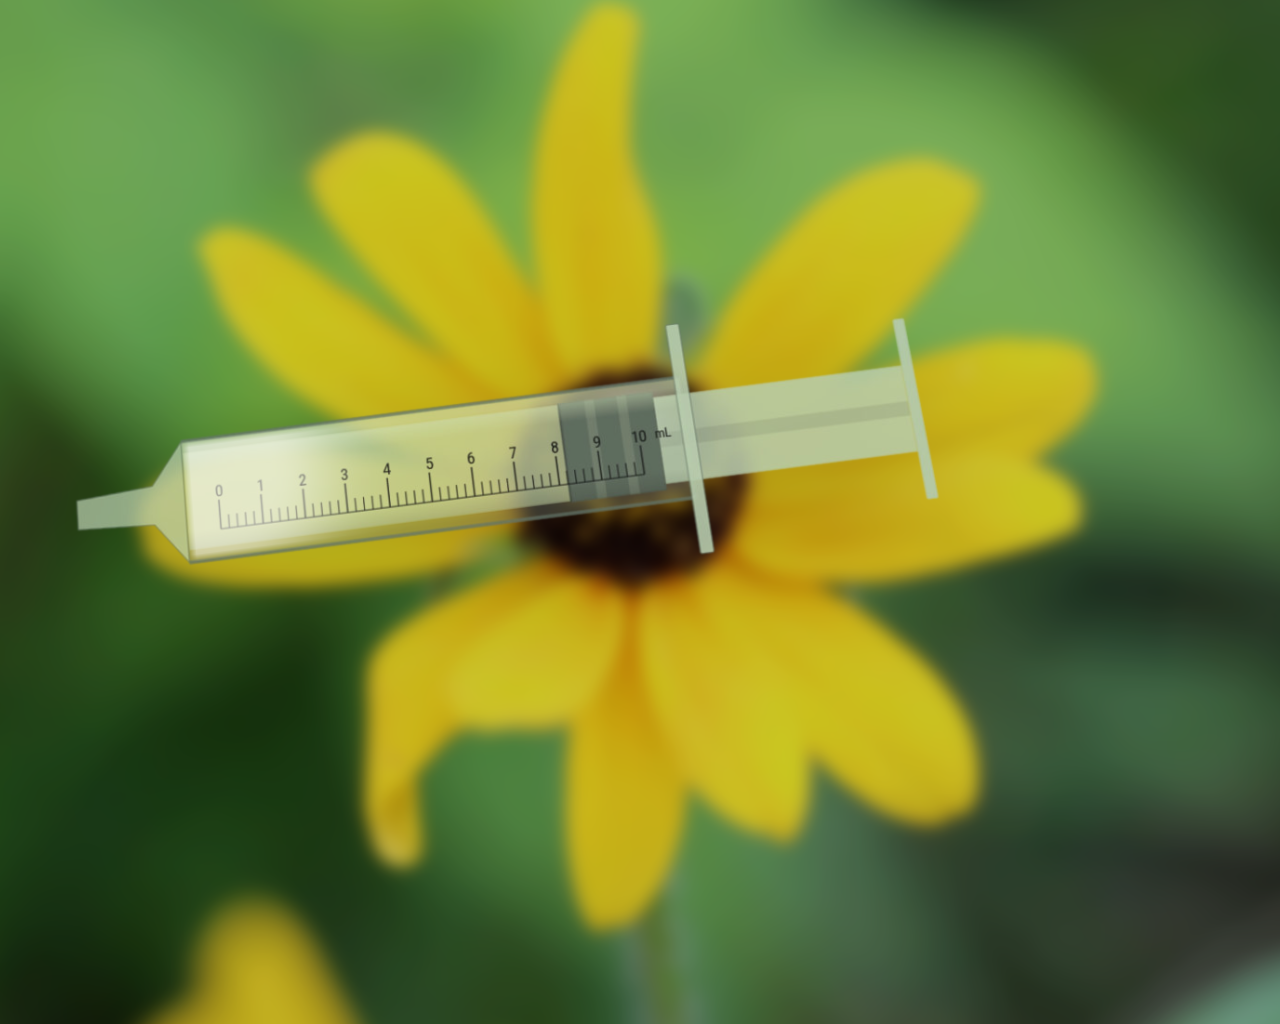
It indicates mL 8.2
